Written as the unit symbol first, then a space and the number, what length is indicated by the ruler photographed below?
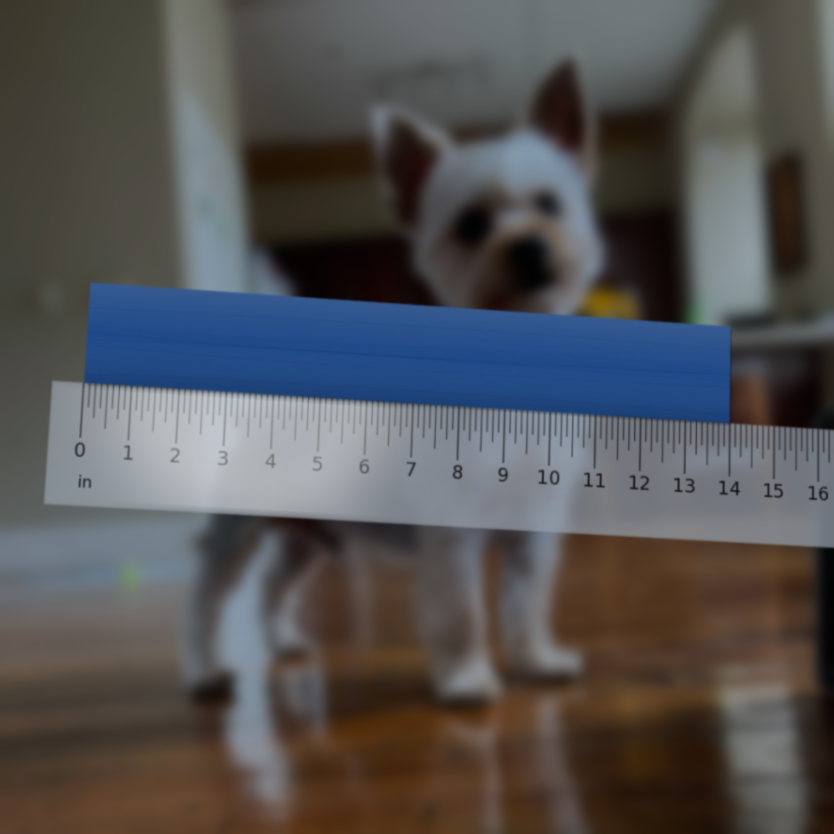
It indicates in 14
